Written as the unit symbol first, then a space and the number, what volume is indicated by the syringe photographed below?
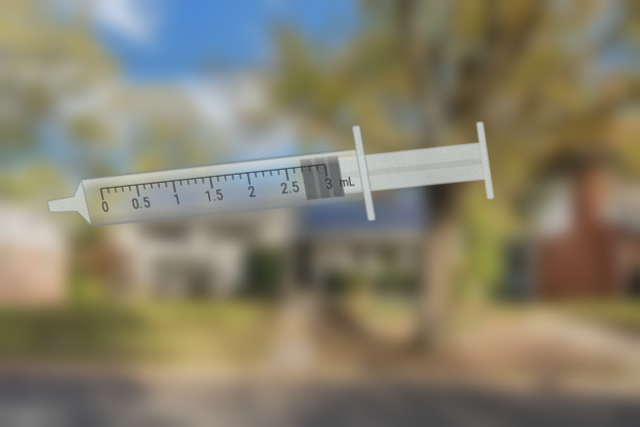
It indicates mL 2.7
